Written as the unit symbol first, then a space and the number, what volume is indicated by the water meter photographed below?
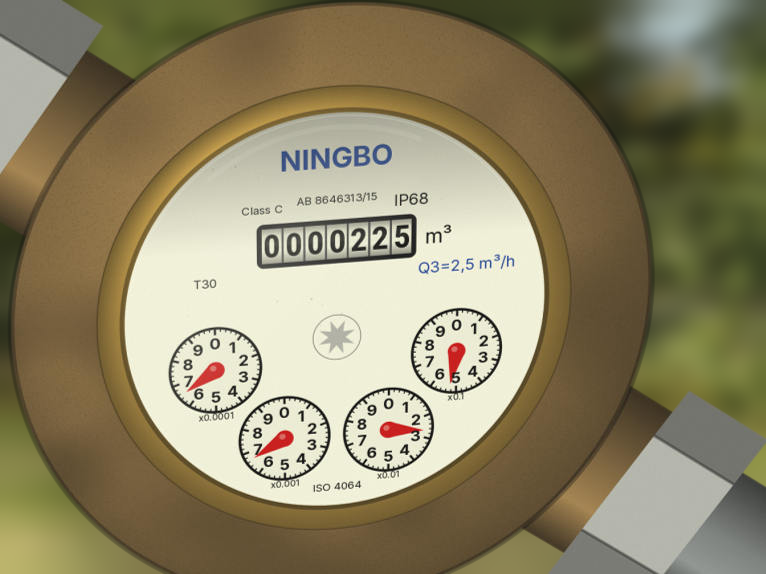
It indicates m³ 225.5266
